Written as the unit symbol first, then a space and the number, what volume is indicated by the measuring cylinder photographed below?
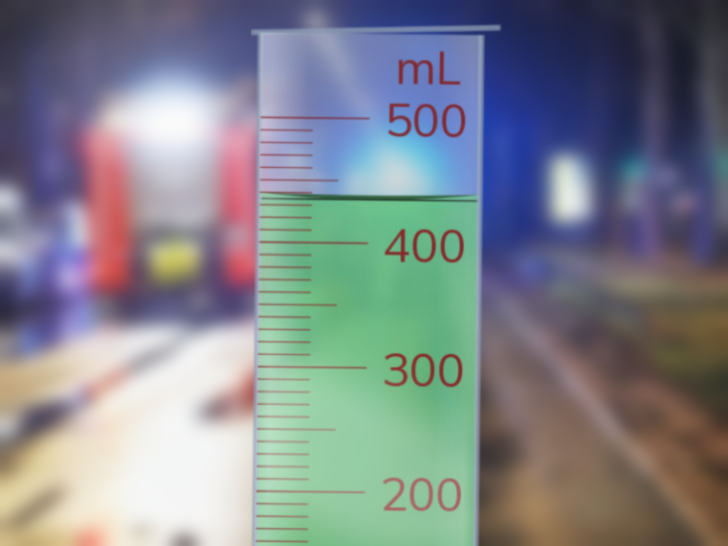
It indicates mL 435
